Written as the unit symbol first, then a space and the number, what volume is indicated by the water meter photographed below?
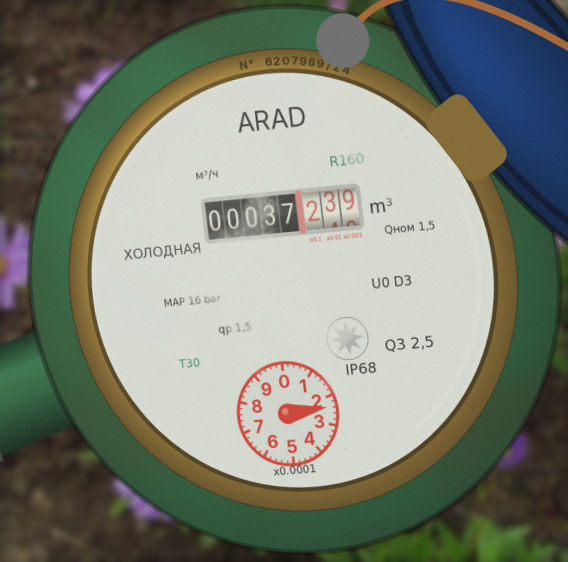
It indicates m³ 37.2392
